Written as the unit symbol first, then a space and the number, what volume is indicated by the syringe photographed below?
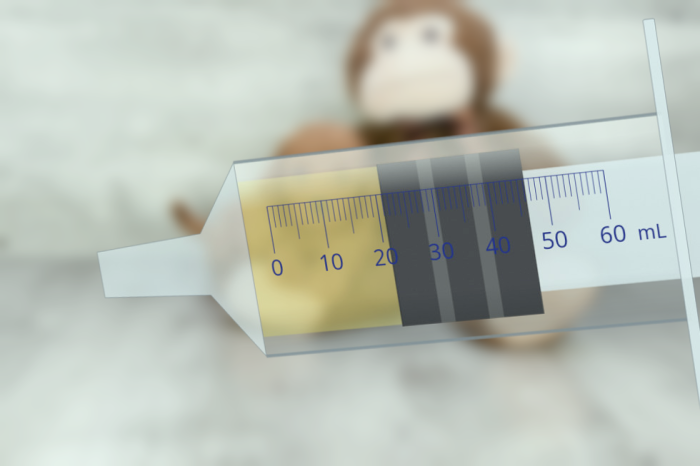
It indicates mL 21
